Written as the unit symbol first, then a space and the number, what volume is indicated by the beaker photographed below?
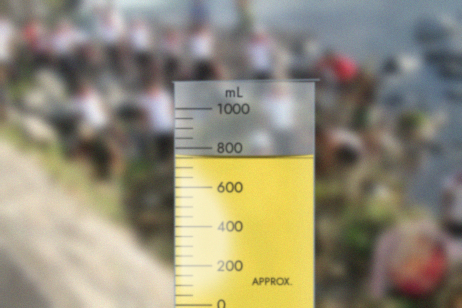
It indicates mL 750
